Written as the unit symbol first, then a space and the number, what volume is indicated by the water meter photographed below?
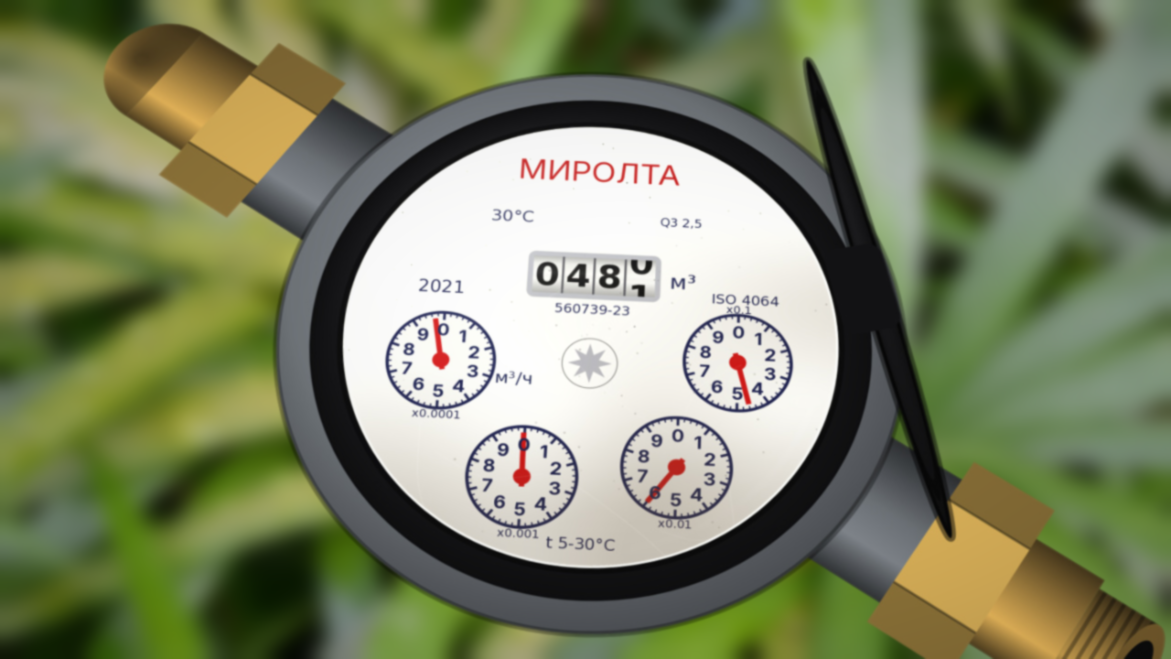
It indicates m³ 480.4599
